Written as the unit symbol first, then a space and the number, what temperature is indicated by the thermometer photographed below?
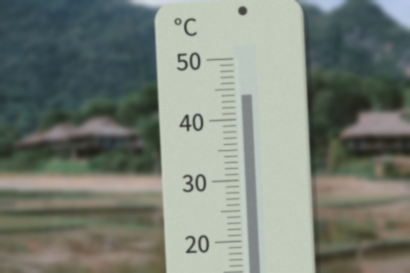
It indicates °C 44
